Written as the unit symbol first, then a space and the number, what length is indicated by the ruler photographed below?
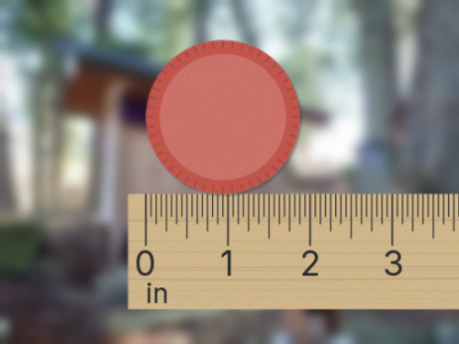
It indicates in 1.875
